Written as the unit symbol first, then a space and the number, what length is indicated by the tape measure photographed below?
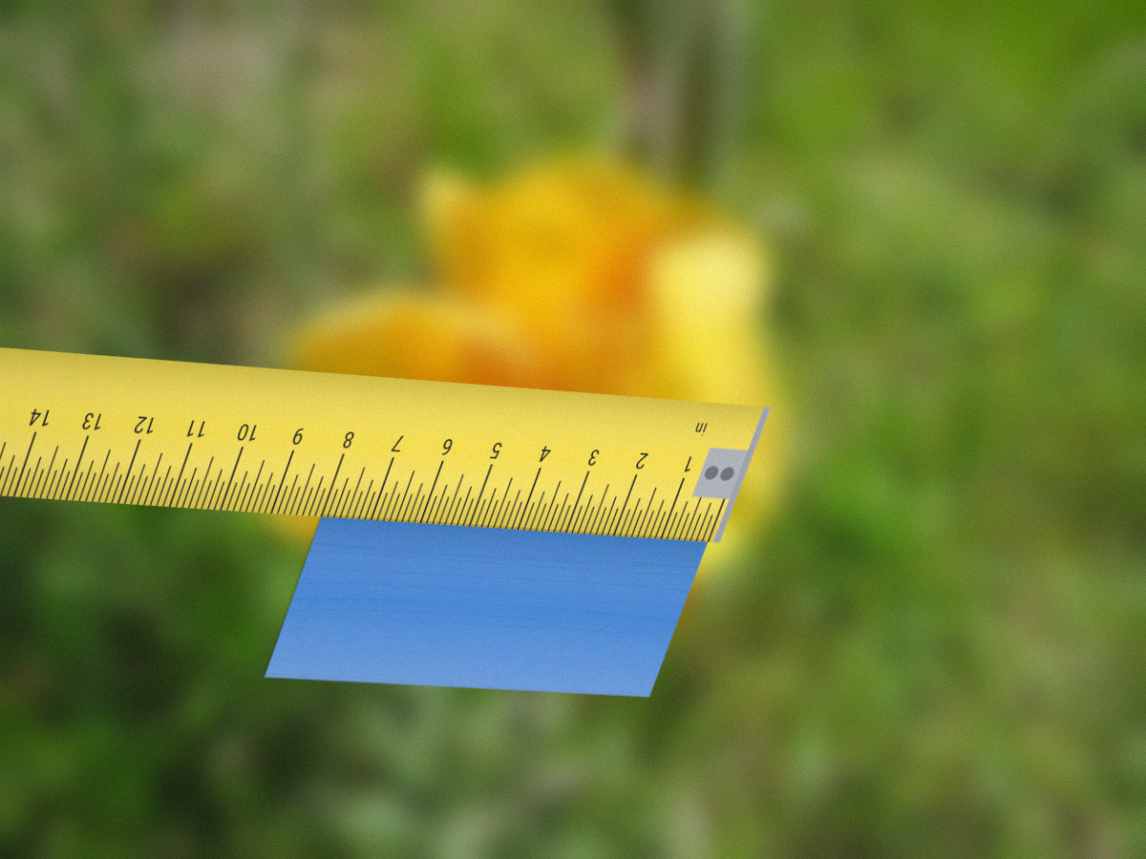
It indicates in 8
